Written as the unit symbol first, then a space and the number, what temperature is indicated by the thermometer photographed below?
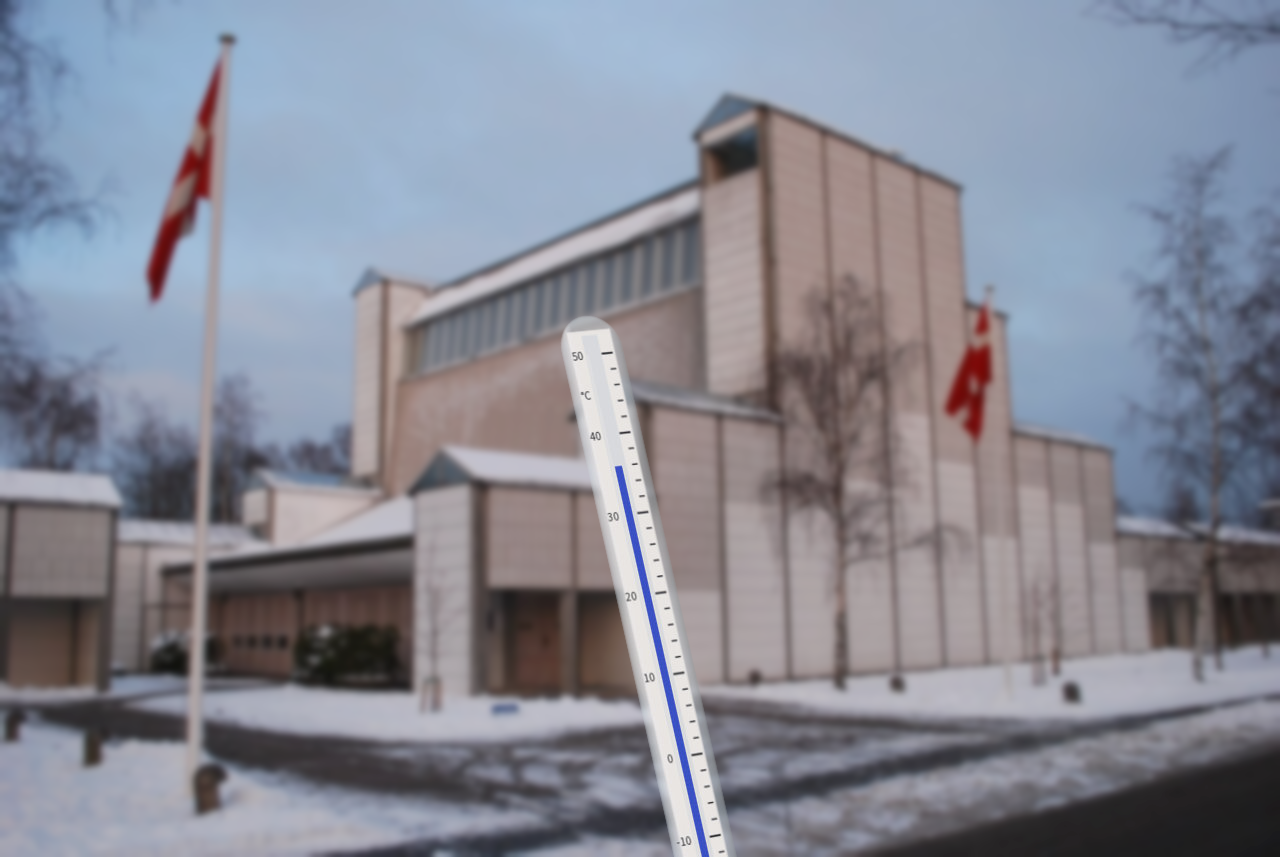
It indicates °C 36
